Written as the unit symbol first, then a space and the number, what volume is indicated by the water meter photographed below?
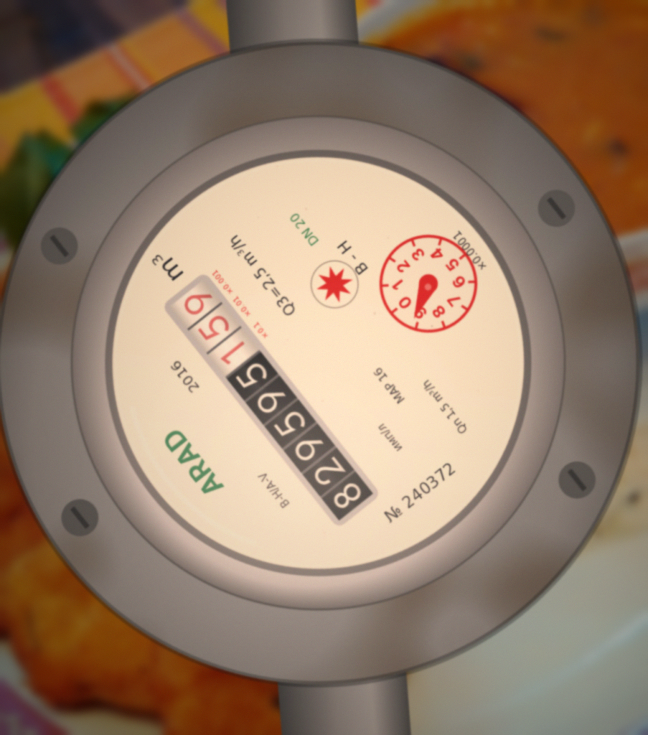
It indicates m³ 829595.1589
